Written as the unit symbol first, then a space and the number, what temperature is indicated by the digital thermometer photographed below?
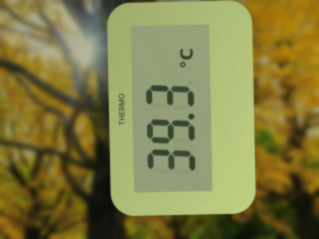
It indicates °C 39.3
